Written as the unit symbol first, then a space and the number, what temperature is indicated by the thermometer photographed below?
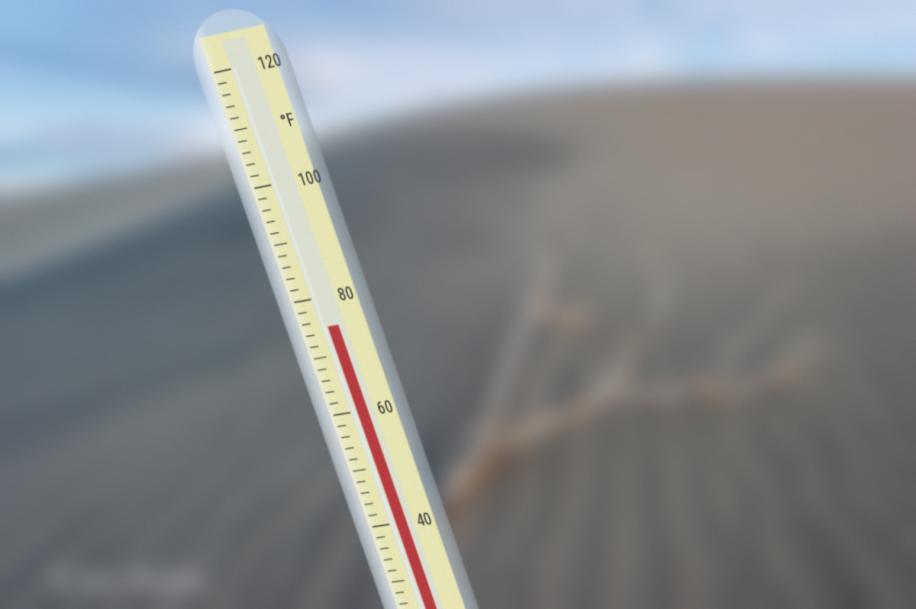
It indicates °F 75
